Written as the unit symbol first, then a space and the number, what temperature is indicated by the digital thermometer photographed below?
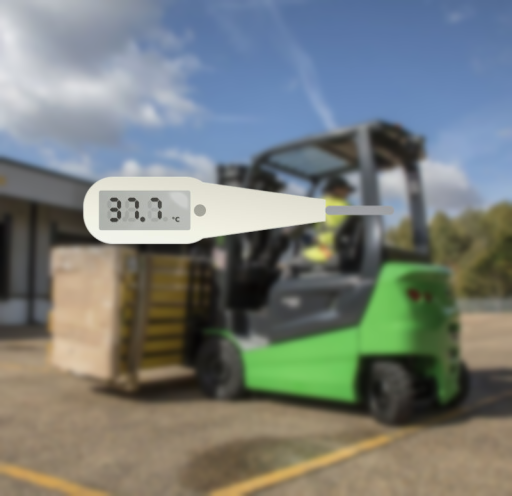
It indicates °C 37.7
